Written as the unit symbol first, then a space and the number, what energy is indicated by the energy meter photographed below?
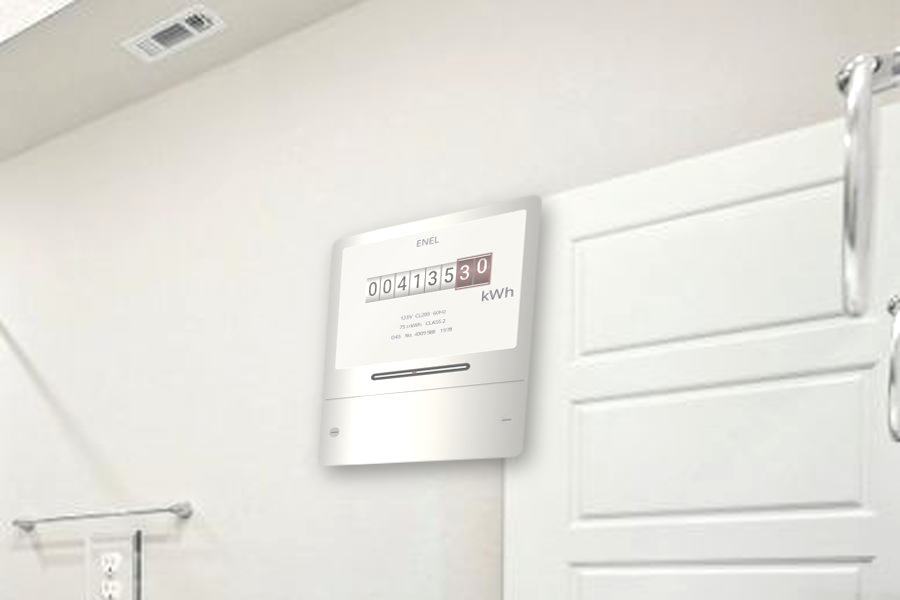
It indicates kWh 4135.30
